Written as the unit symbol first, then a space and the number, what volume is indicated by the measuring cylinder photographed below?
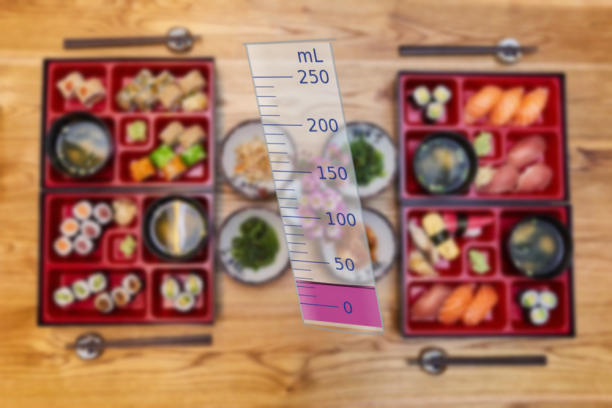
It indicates mL 25
